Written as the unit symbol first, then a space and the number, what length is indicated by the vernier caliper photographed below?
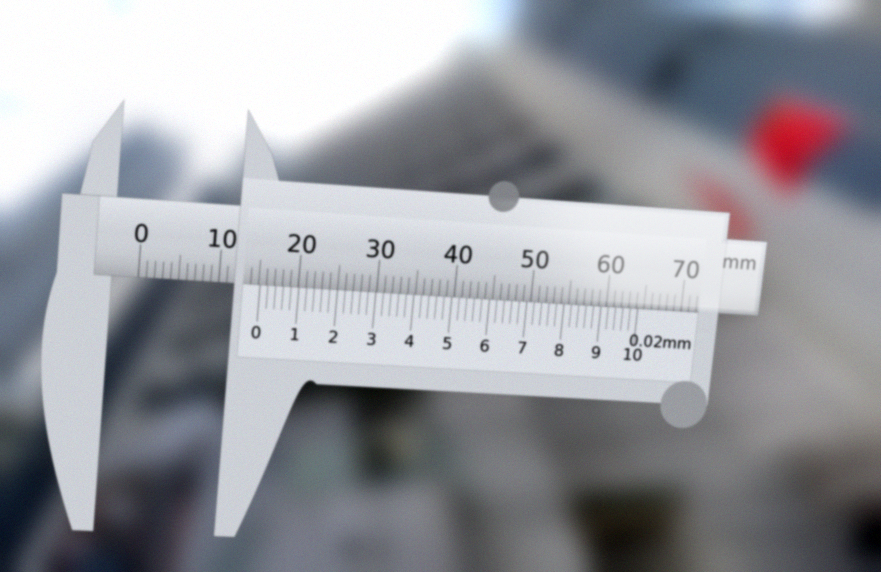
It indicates mm 15.2
